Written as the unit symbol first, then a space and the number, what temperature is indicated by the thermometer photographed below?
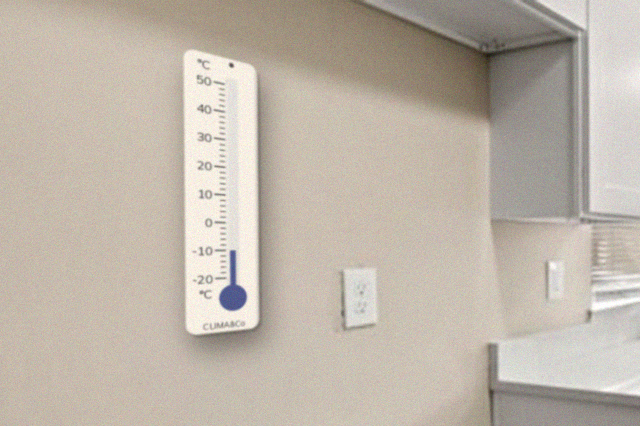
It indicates °C -10
